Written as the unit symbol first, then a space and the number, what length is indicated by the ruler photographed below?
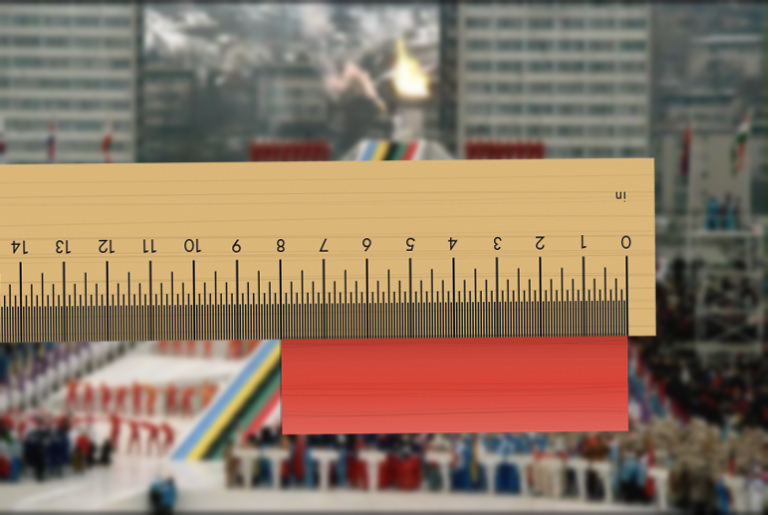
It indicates in 8
